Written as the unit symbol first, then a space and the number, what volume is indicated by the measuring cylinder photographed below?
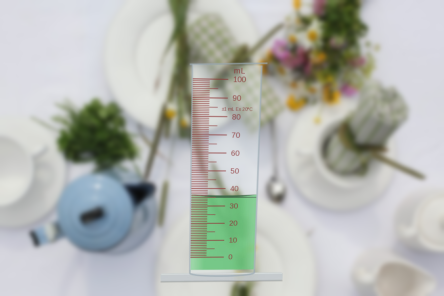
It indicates mL 35
